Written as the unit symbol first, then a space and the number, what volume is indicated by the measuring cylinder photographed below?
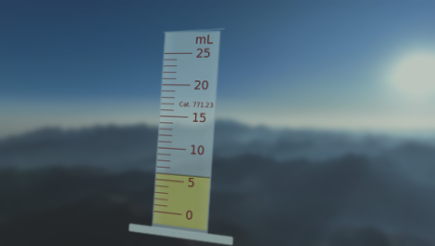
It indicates mL 6
